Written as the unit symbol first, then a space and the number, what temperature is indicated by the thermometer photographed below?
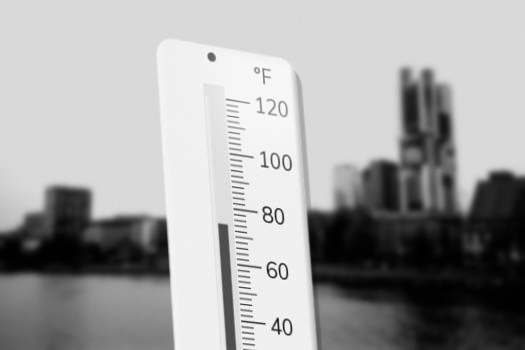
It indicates °F 74
